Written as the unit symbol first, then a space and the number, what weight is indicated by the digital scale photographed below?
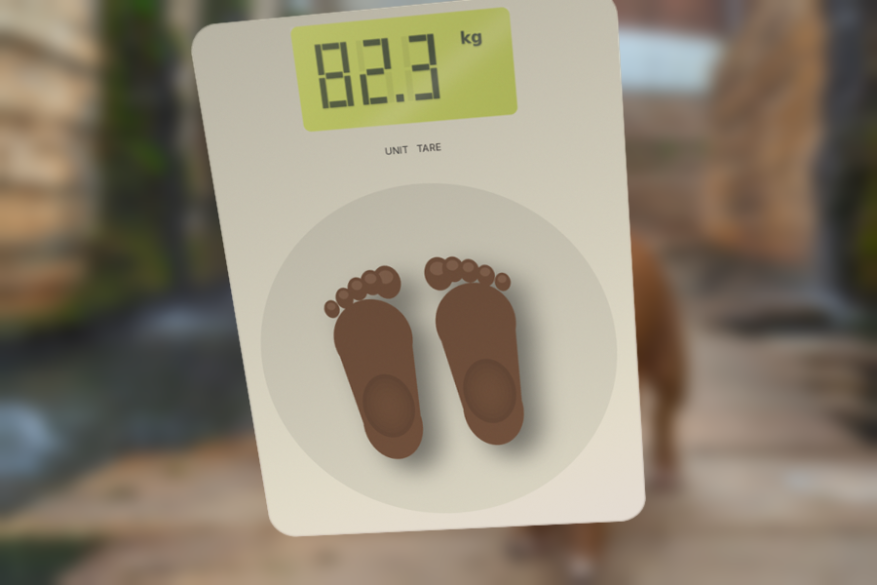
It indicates kg 82.3
